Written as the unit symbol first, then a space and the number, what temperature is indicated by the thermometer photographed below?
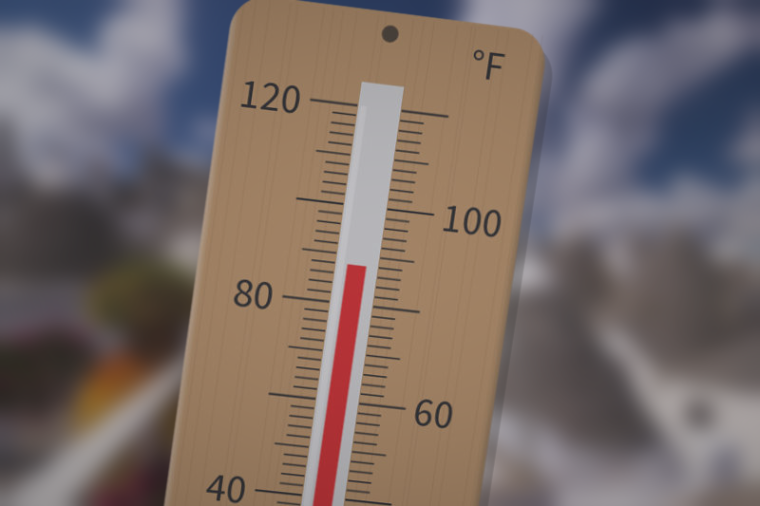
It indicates °F 88
